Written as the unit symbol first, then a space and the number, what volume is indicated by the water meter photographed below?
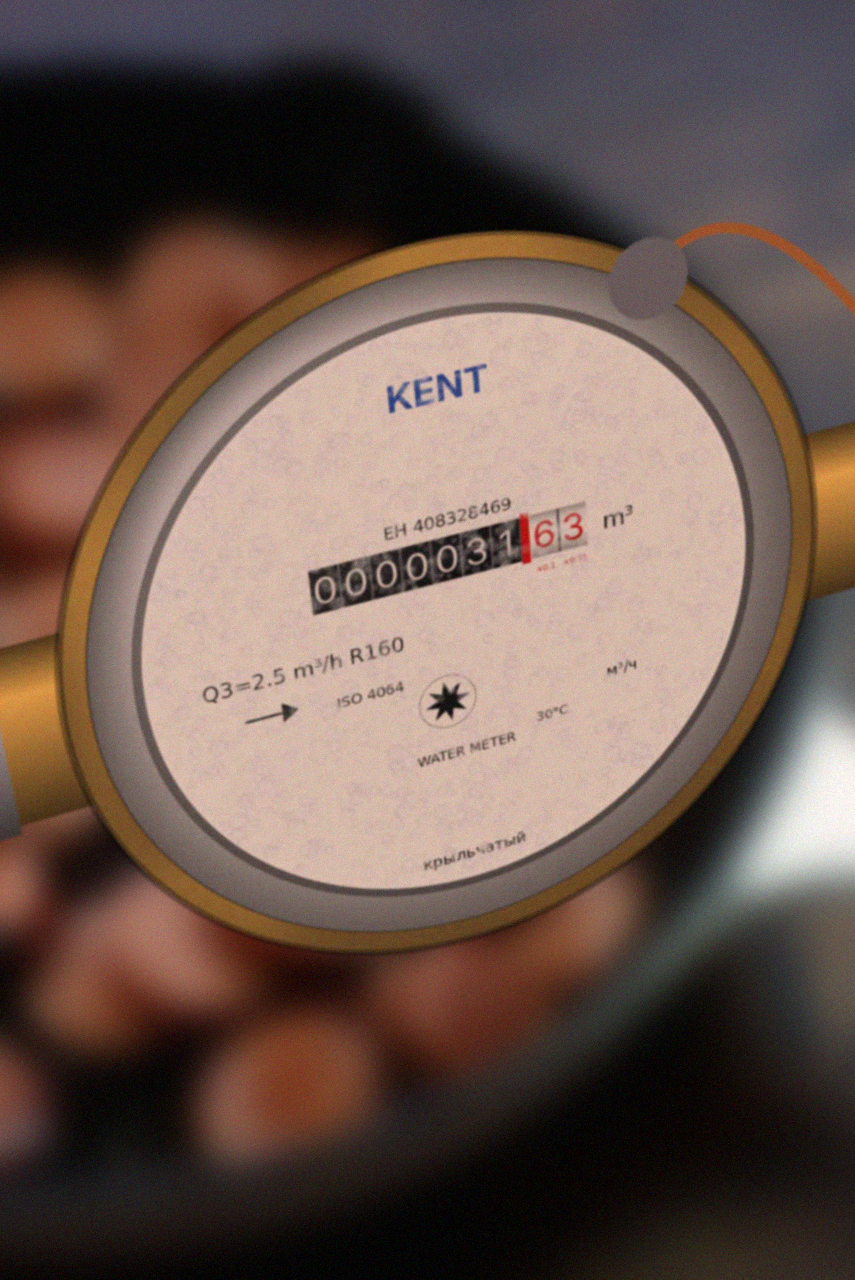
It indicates m³ 31.63
